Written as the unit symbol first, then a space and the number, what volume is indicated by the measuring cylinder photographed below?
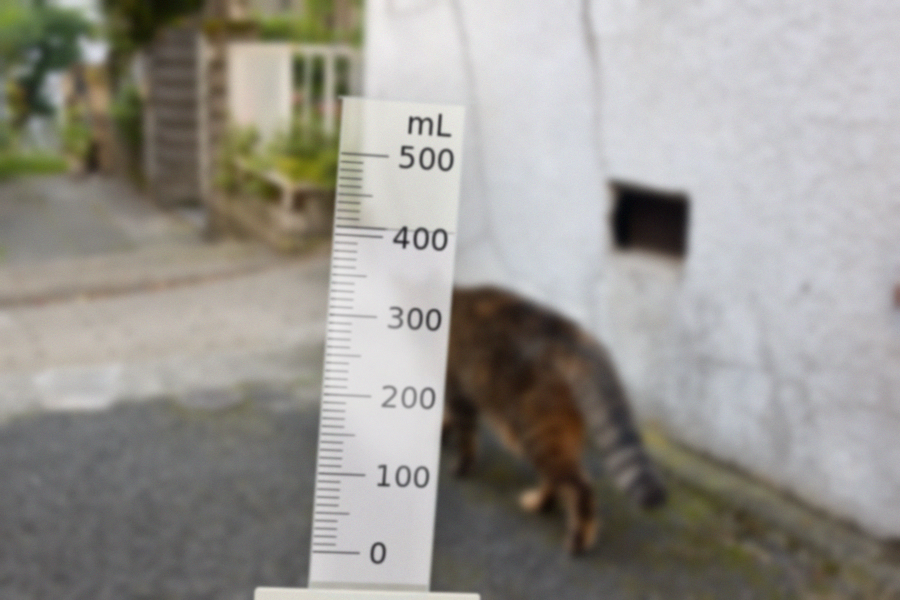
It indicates mL 410
